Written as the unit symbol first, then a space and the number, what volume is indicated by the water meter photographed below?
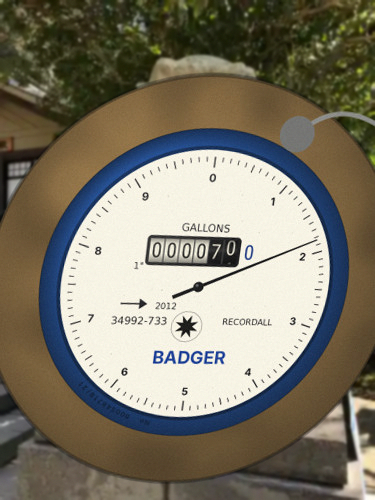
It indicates gal 701.8
